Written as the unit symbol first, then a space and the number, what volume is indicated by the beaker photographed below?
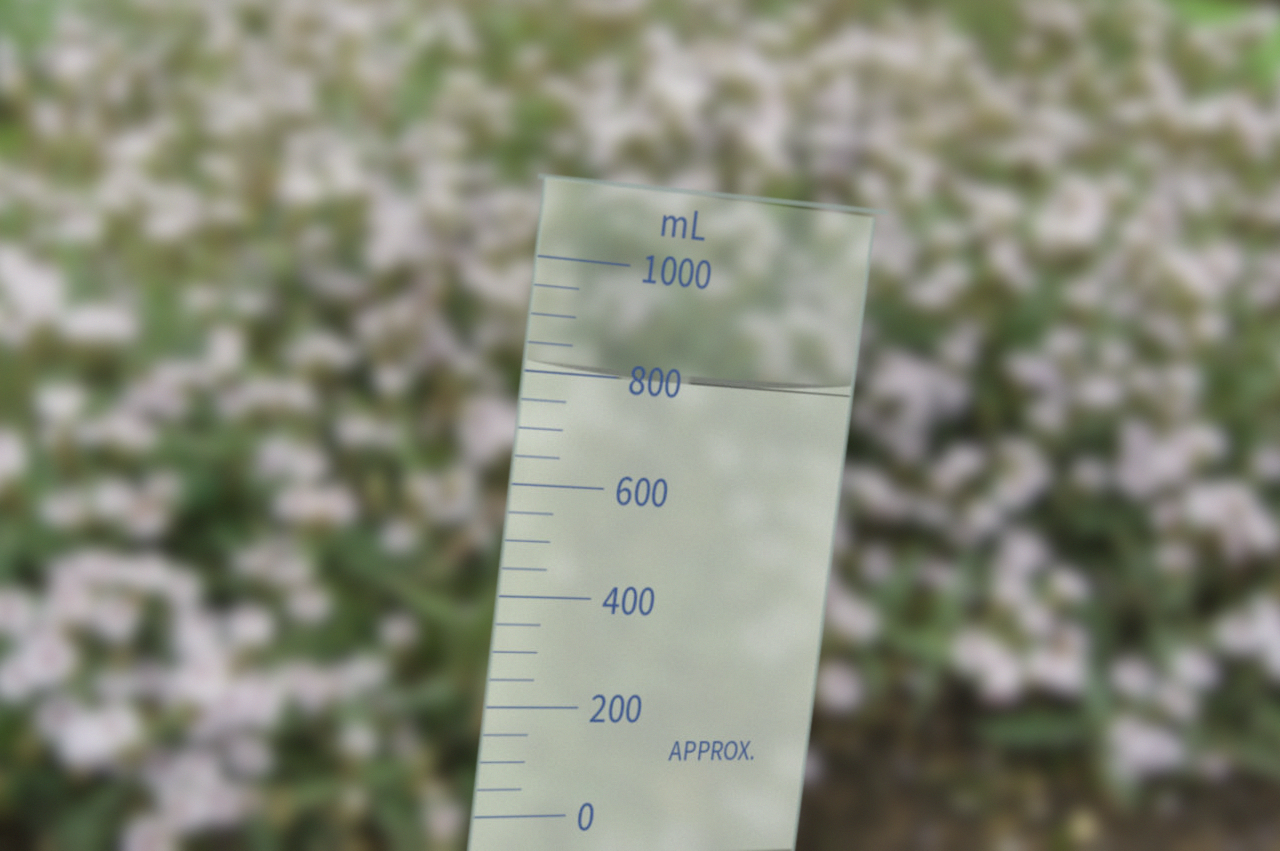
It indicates mL 800
